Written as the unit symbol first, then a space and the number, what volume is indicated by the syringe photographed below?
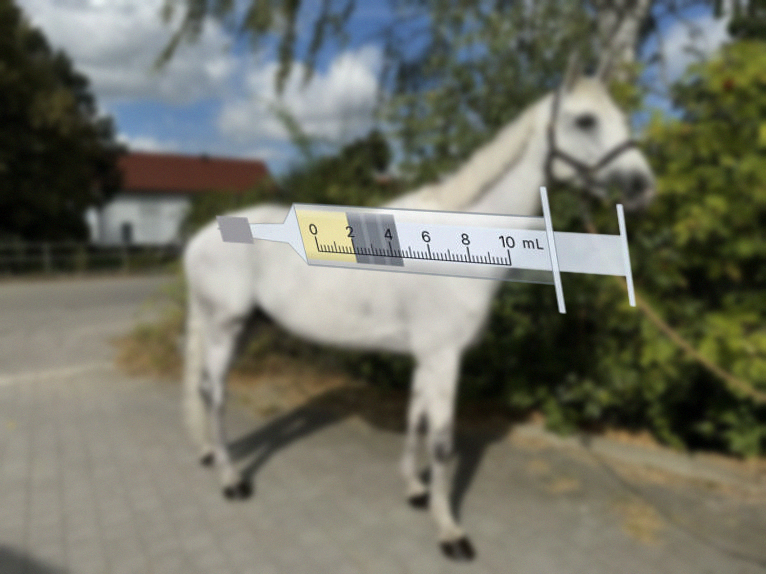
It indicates mL 2
